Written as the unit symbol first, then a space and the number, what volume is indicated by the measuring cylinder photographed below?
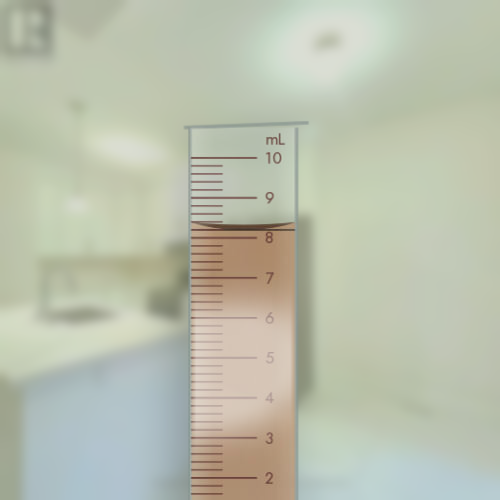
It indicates mL 8.2
